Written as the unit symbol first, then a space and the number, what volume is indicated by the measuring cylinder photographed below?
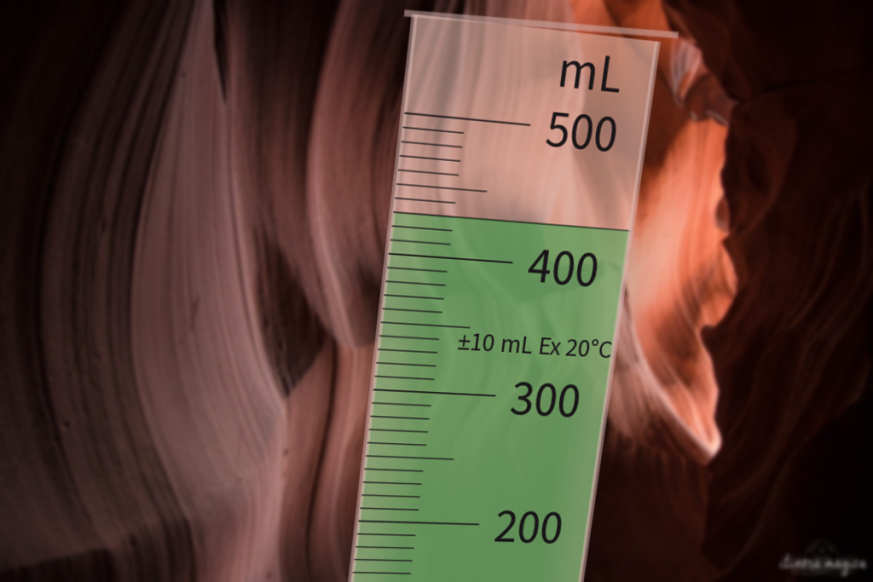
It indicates mL 430
